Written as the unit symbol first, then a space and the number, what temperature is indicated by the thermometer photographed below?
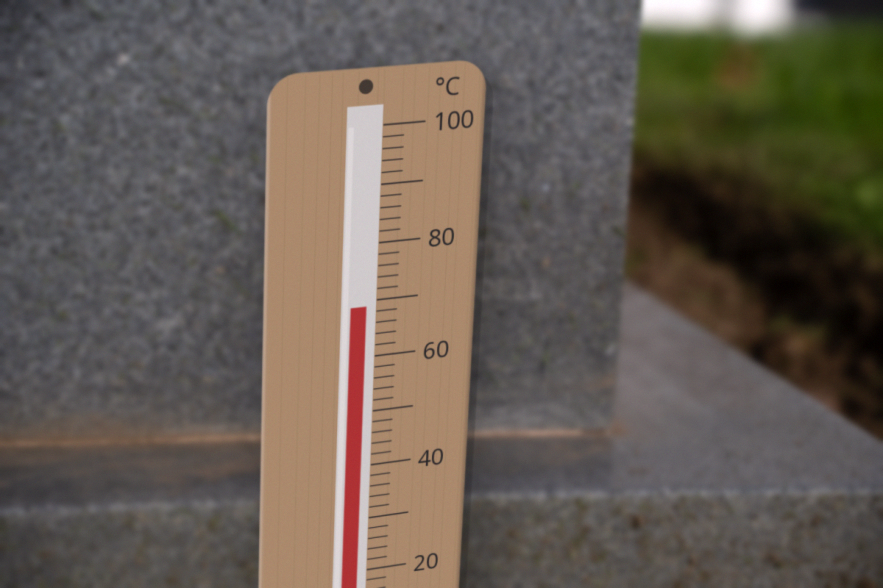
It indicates °C 69
